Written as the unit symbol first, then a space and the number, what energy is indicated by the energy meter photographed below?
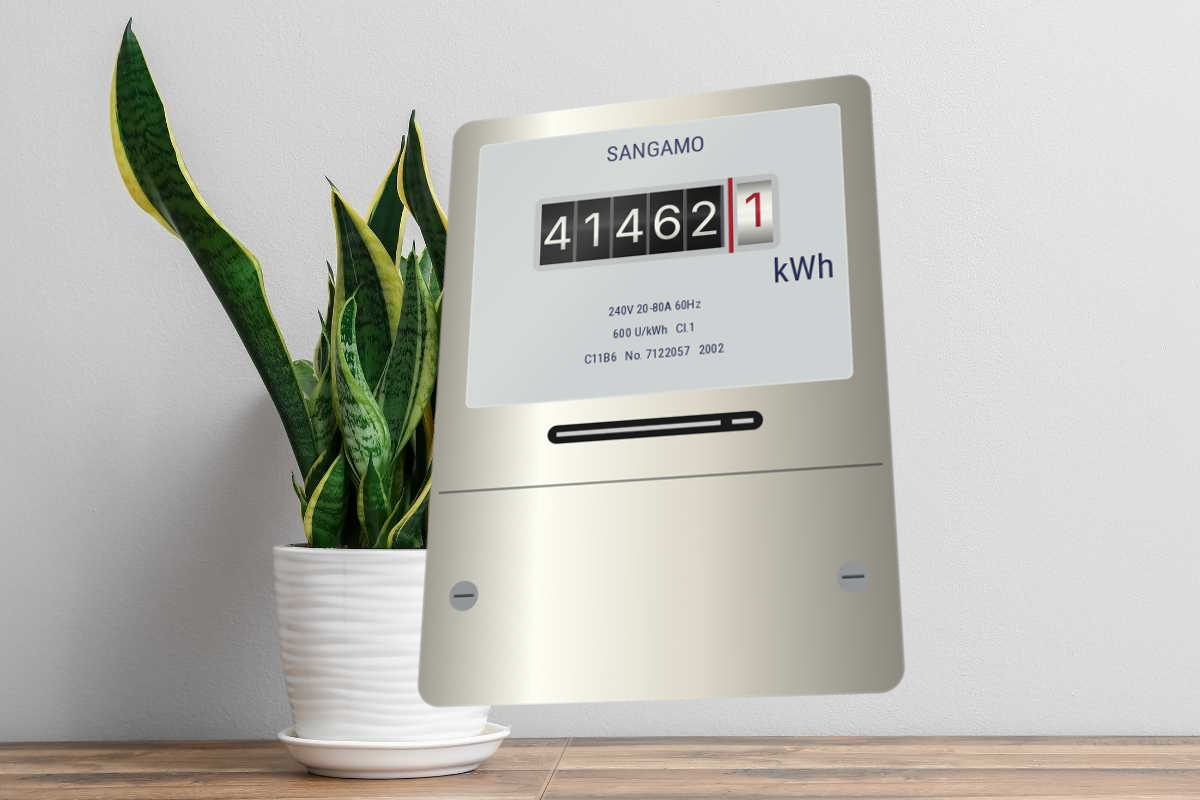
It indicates kWh 41462.1
